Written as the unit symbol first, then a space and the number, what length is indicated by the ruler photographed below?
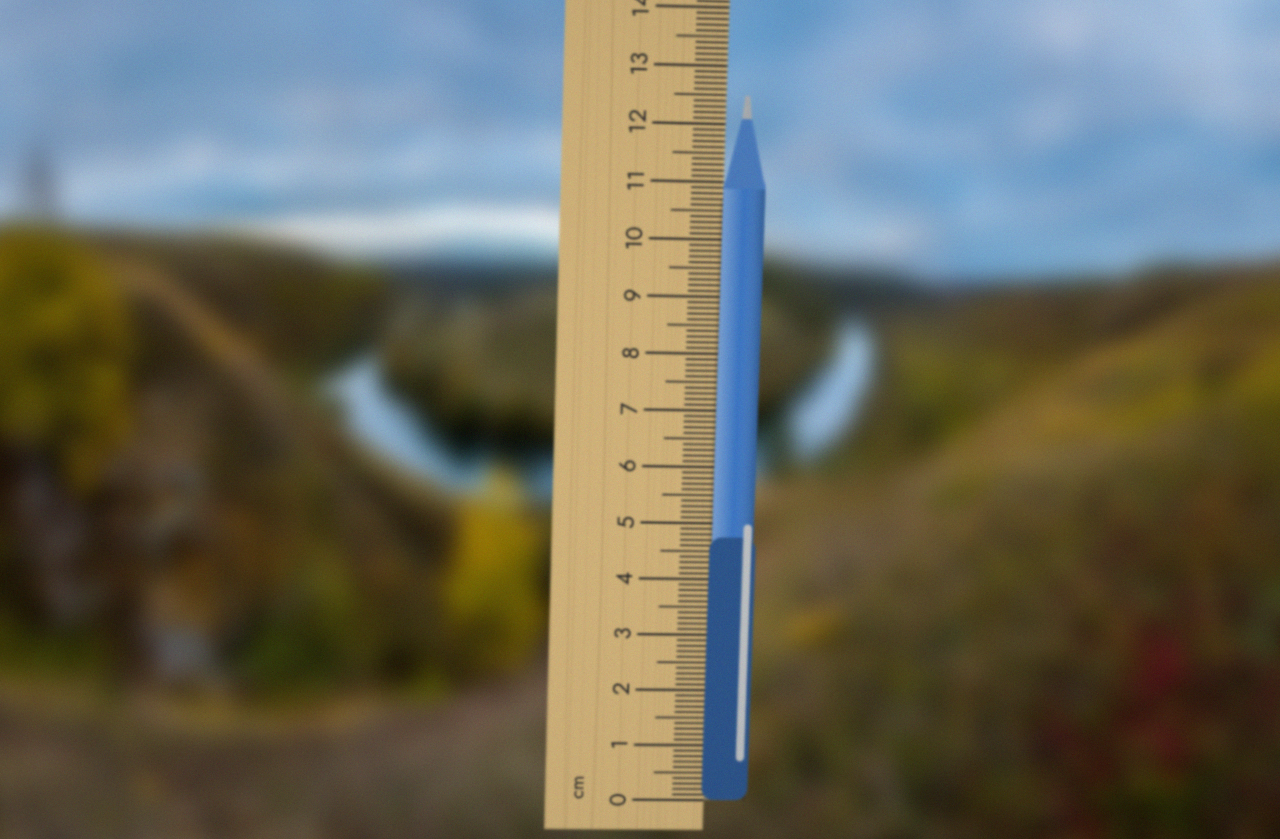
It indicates cm 12.5
